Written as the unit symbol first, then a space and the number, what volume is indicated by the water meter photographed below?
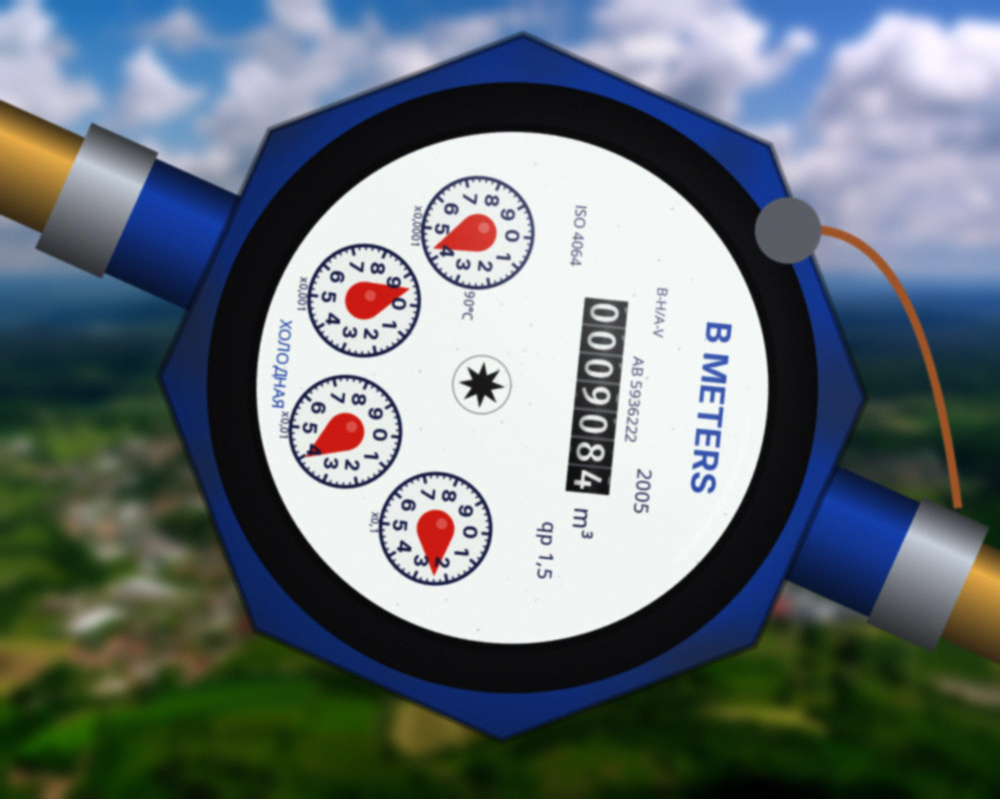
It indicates m³ 9084.2394
